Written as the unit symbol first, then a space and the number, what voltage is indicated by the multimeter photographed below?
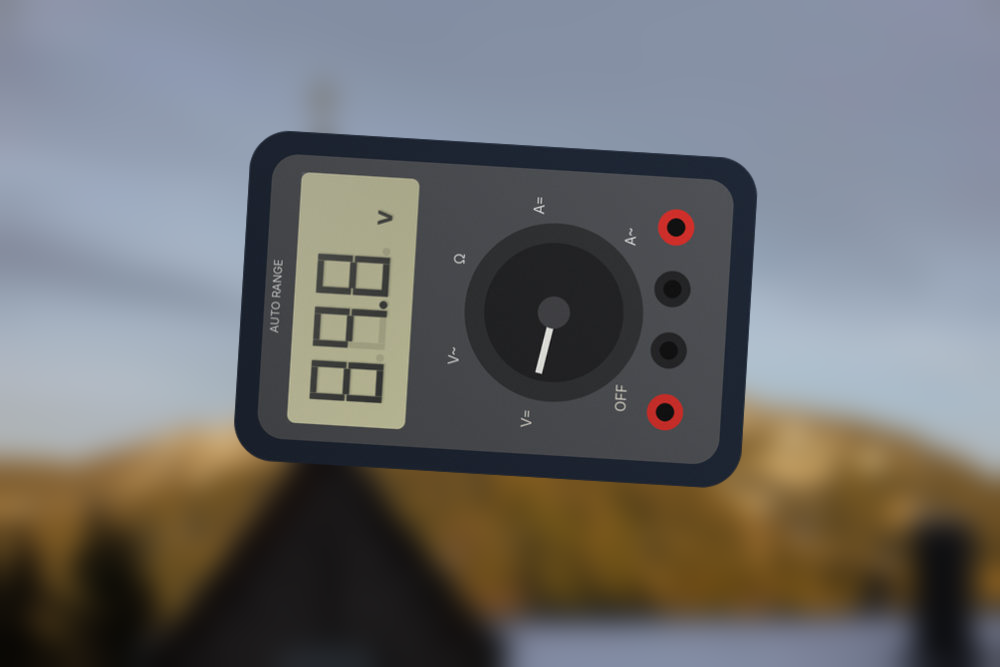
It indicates V 89.8
